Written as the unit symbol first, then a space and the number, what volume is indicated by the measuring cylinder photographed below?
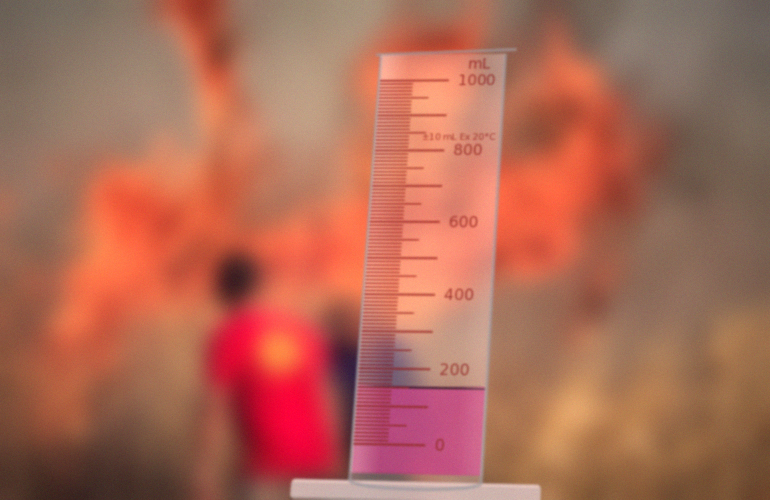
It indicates mL 150
